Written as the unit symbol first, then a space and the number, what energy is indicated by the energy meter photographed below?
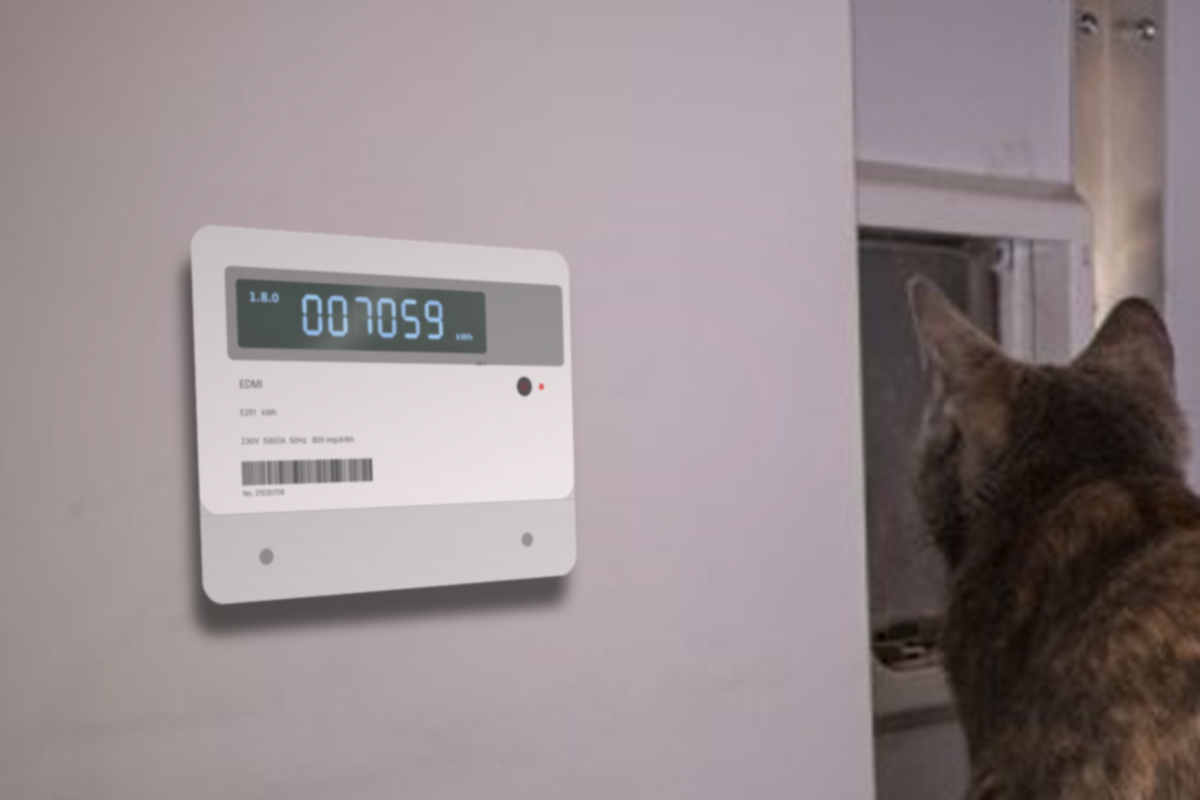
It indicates kWh 7059
